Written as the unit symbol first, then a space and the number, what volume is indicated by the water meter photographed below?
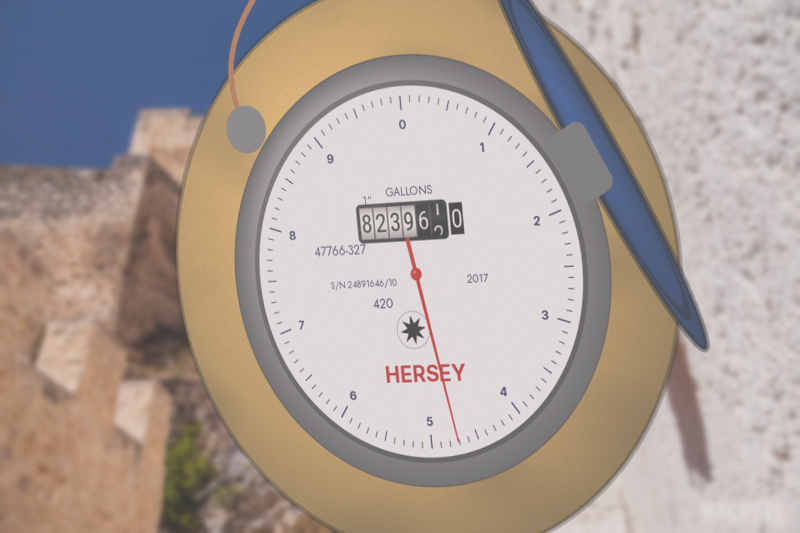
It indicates gal 8239614.7
